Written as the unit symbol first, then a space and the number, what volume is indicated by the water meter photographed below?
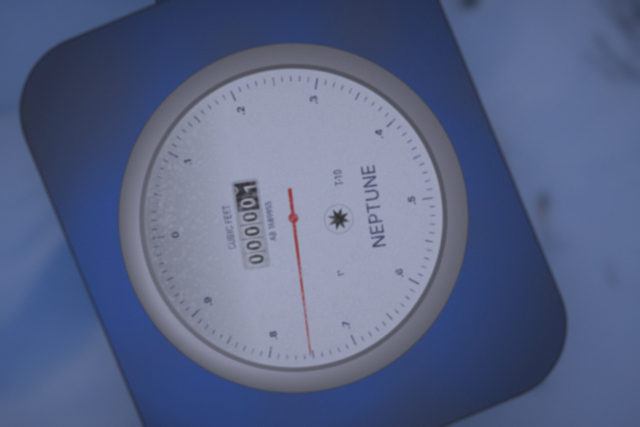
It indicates ft³ 0.75
